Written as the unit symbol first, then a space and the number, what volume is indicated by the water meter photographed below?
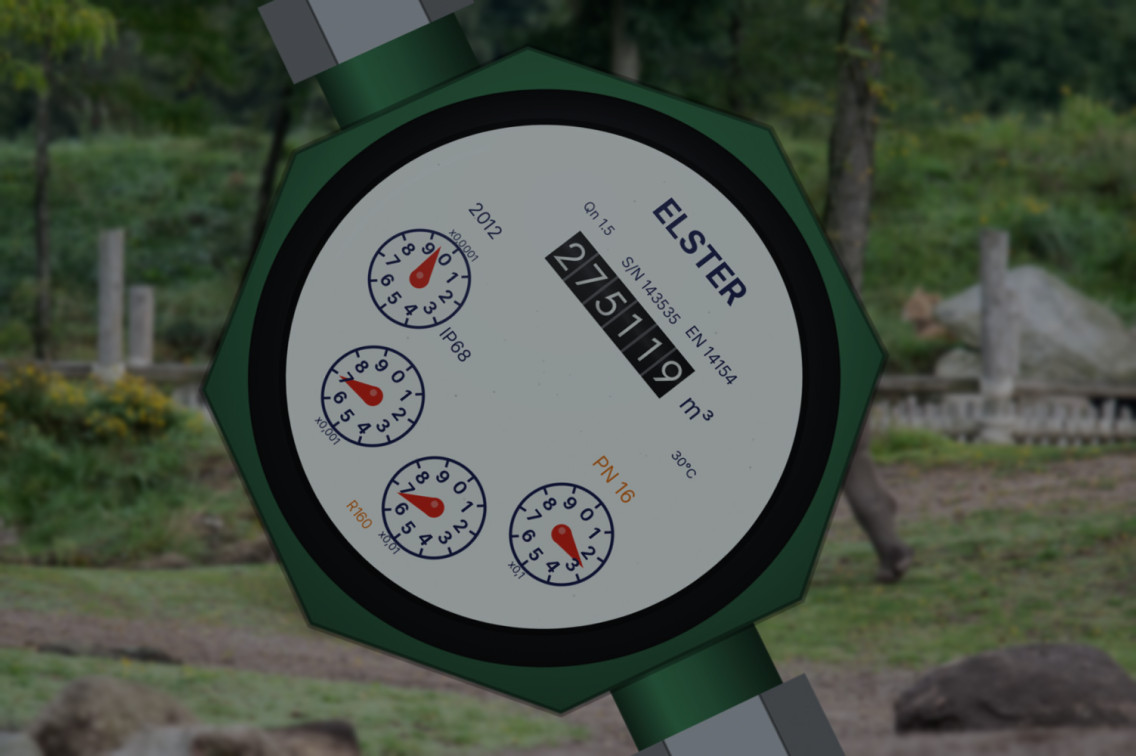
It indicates m³ 275119.2669
